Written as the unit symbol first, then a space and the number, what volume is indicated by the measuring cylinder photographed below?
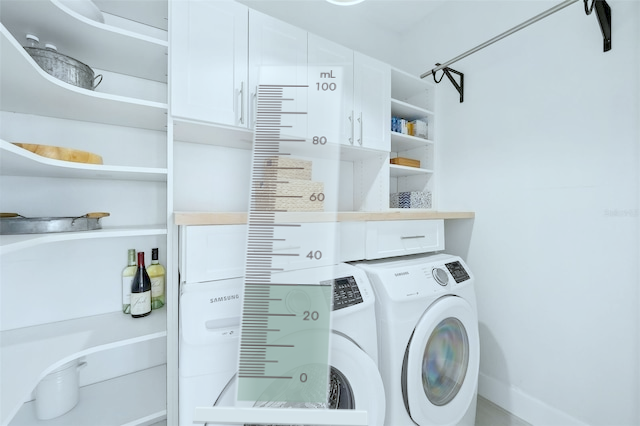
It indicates mL 30
